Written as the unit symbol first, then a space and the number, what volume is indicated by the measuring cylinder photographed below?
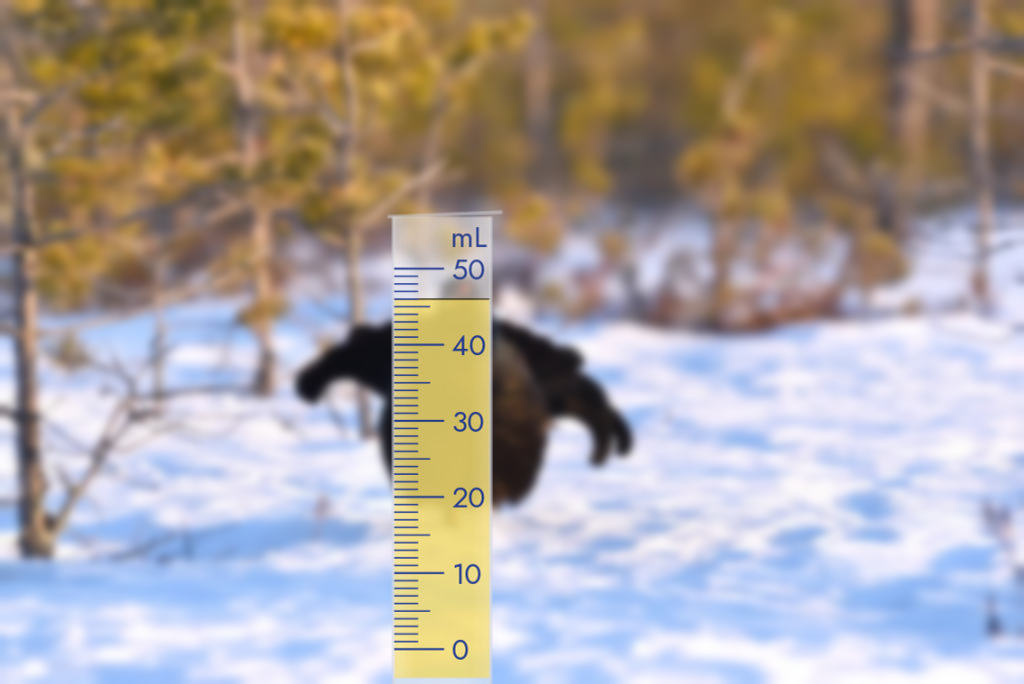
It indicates mL 46
